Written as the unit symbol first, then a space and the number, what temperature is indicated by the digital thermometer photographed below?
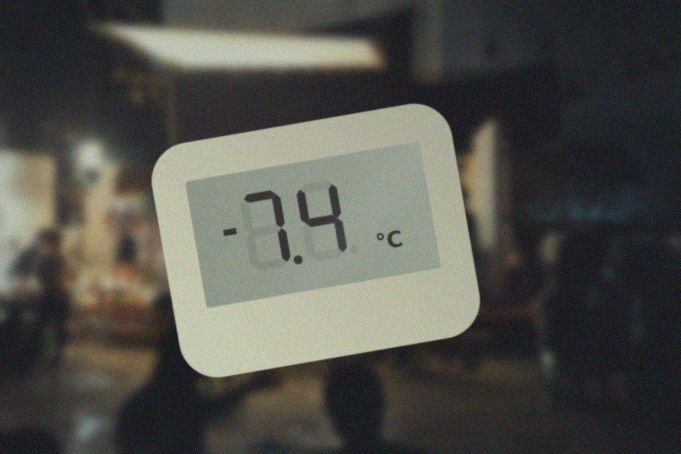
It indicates °C -7.4
